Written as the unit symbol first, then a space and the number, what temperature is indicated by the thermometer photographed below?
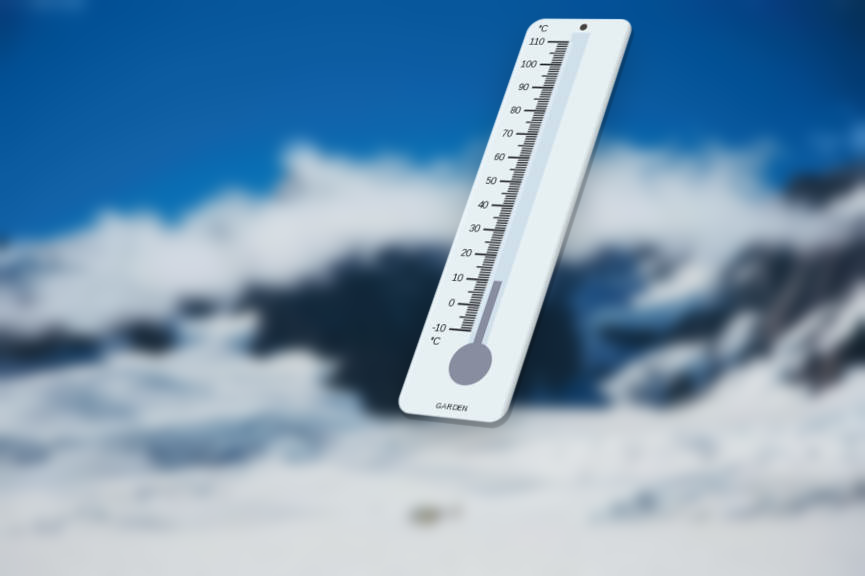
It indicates °C 10
